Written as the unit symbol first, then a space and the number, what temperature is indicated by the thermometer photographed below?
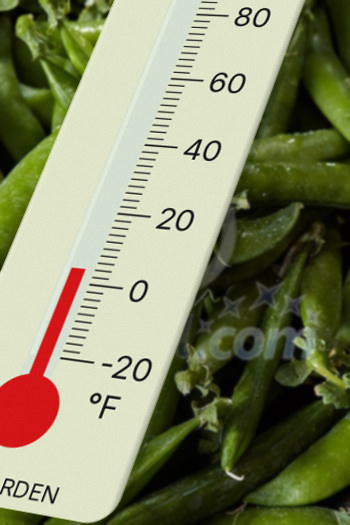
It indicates °F 4
